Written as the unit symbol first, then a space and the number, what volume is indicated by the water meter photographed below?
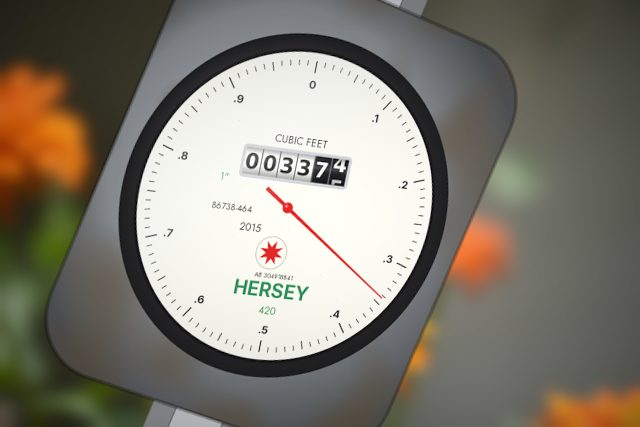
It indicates ft³ 3374.34
